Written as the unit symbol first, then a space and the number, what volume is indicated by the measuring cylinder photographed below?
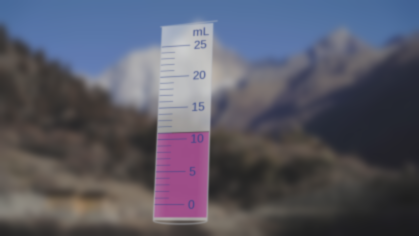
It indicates mL 11
